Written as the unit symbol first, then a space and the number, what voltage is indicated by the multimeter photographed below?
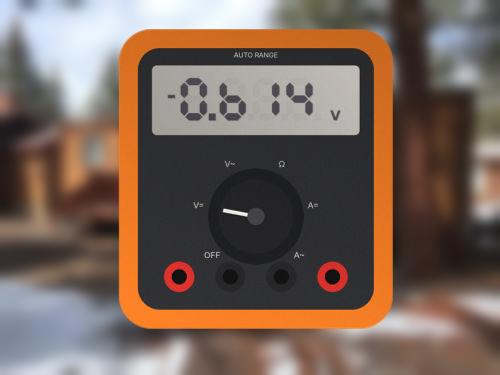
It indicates V -0.614
